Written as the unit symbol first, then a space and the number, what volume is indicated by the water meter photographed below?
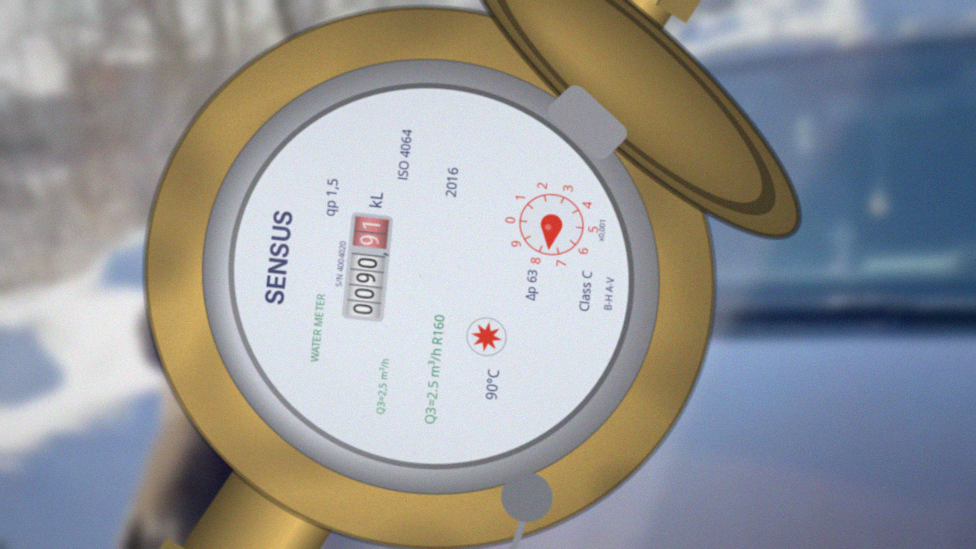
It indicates kL 90.917
